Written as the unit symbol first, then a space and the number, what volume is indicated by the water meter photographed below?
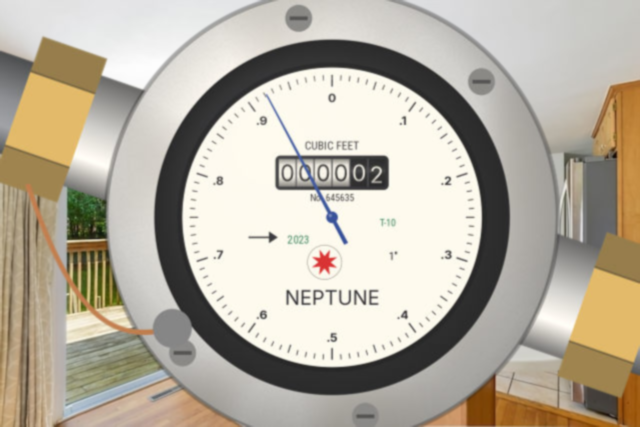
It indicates ft³ 1.92
